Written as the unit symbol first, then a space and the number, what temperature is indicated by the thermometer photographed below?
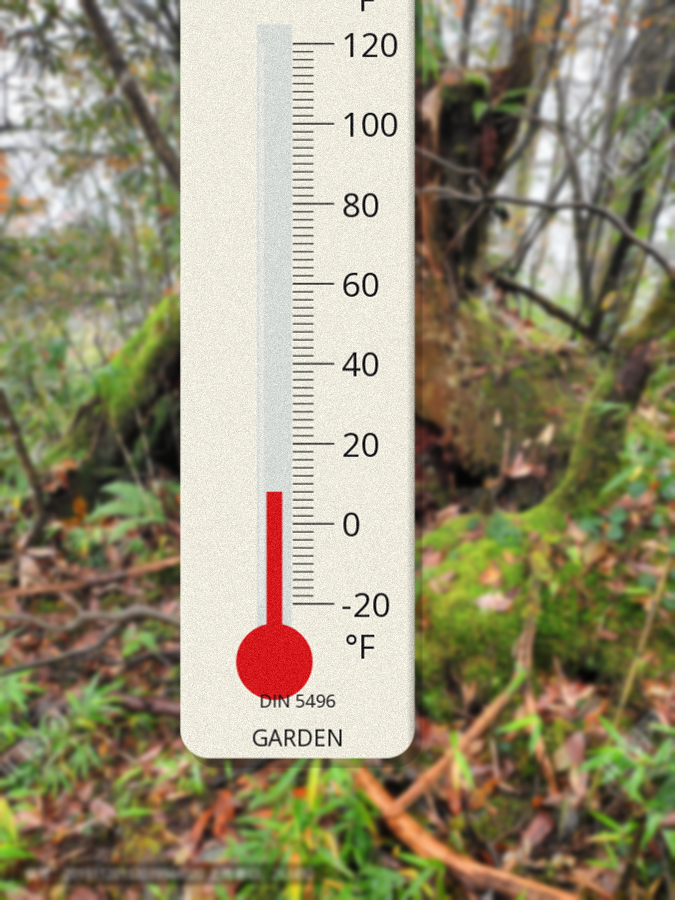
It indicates °F 8
